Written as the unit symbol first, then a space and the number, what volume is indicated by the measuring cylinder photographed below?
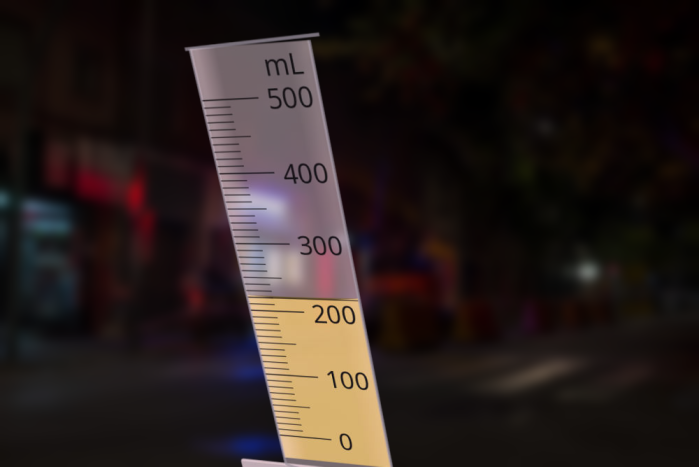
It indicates mL 220
